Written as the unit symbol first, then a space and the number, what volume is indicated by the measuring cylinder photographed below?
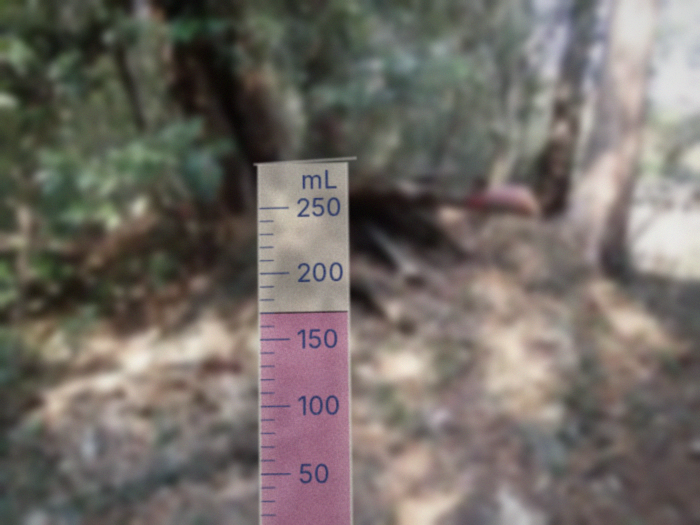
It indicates mL 170
